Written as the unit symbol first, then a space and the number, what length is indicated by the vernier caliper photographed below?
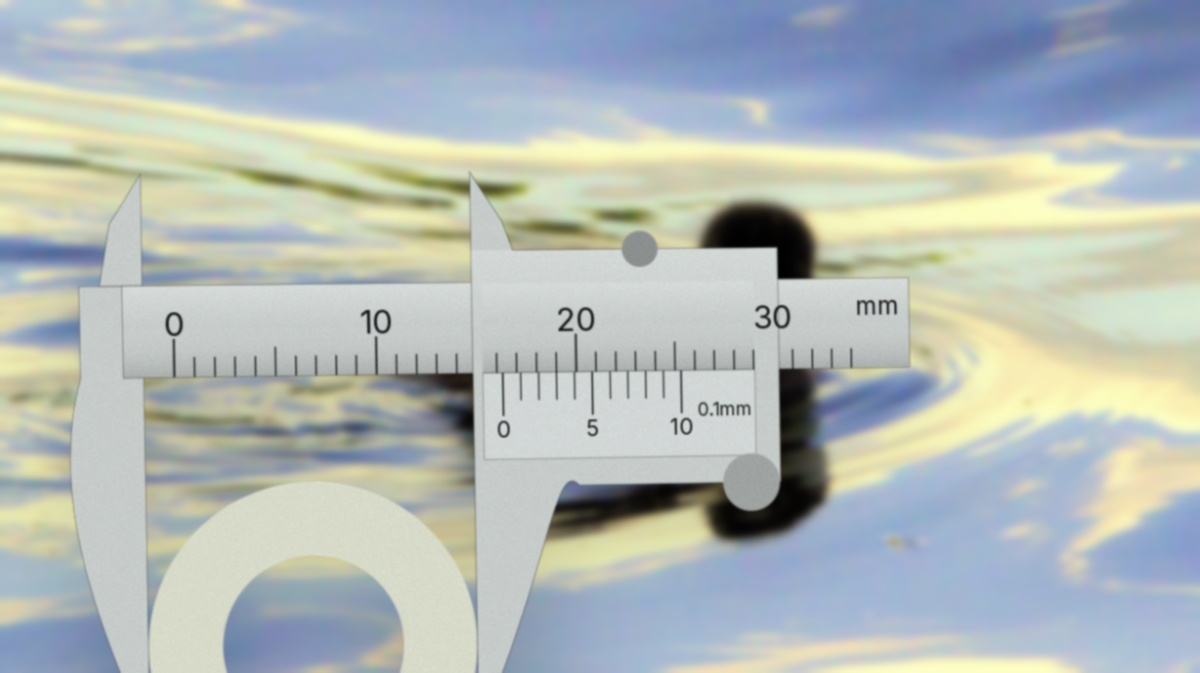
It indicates mm 16.3
